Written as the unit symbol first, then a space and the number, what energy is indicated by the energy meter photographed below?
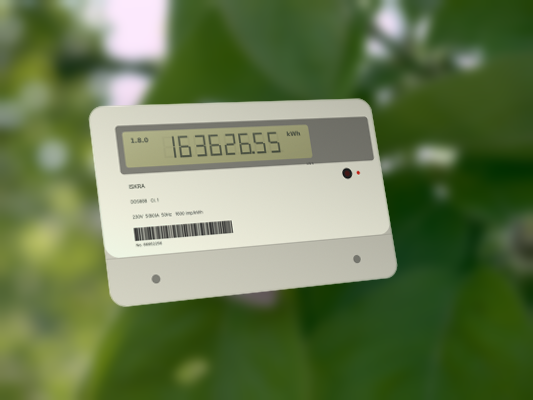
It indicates kWh 163626.55
